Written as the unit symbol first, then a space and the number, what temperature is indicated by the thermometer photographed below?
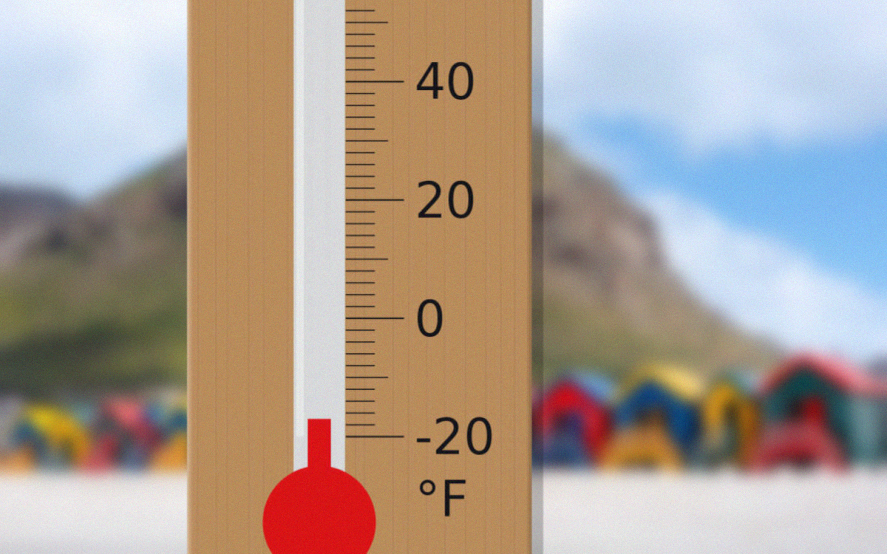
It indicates °F -17
